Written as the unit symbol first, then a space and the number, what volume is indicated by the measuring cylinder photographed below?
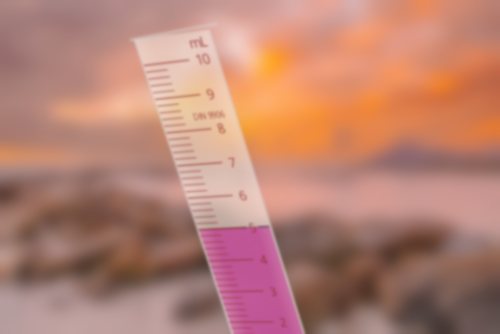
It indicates mL 5
